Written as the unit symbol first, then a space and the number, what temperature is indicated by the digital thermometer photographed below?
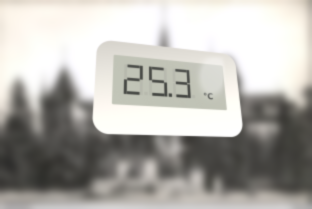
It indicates °C 25.3
